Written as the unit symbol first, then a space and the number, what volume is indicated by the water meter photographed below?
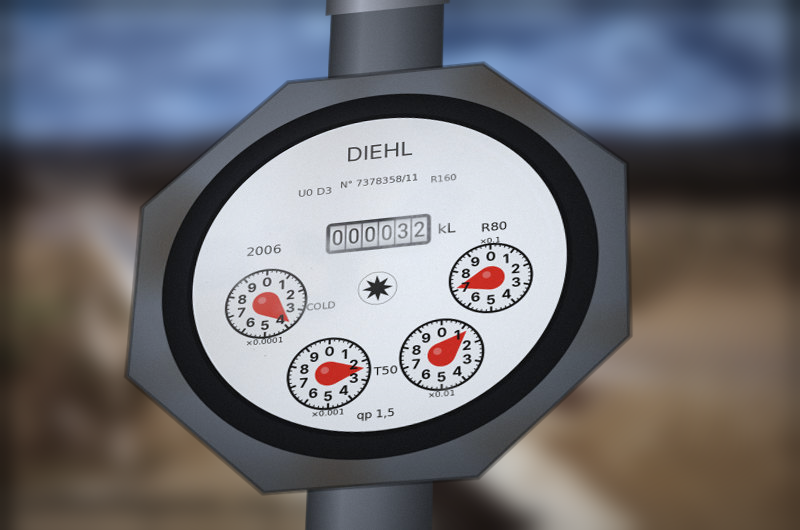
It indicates kL 32.7123
